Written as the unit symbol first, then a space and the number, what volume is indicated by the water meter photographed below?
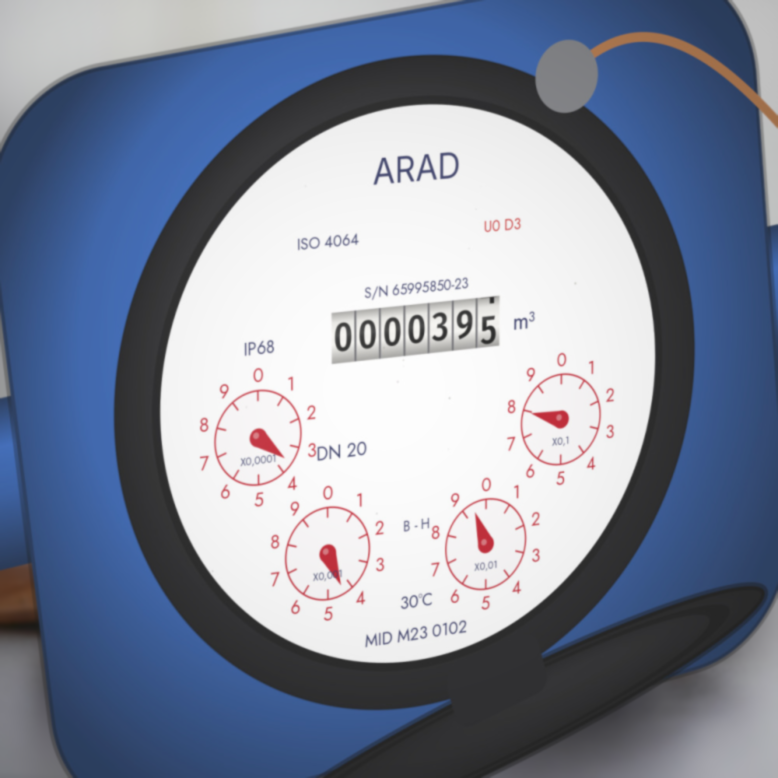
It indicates m³ 394.7943
